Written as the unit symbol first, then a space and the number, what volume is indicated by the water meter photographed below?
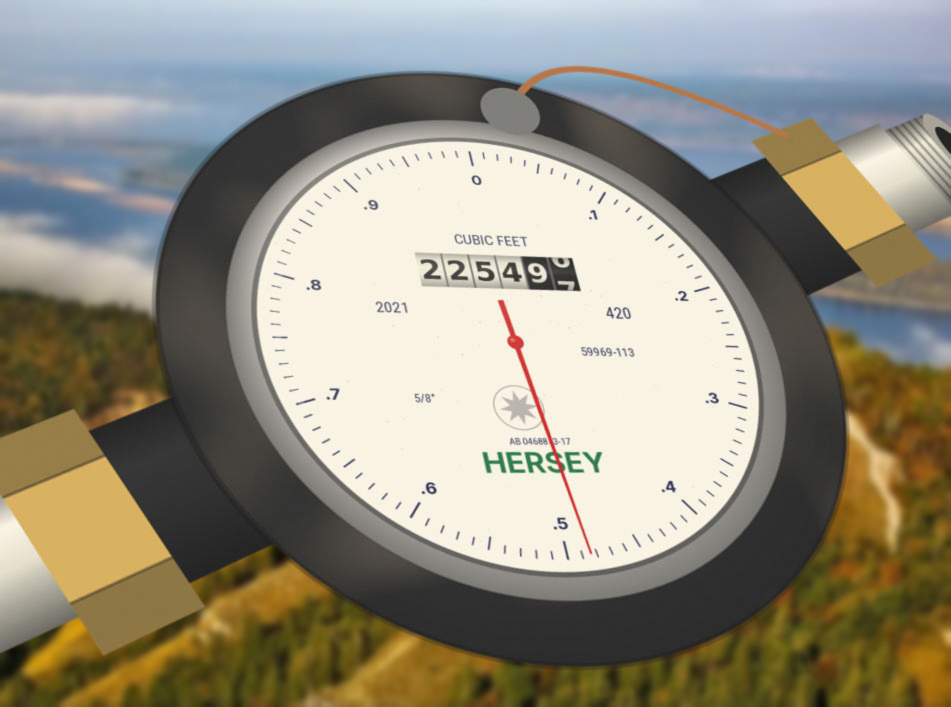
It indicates ft³ 225496.48
